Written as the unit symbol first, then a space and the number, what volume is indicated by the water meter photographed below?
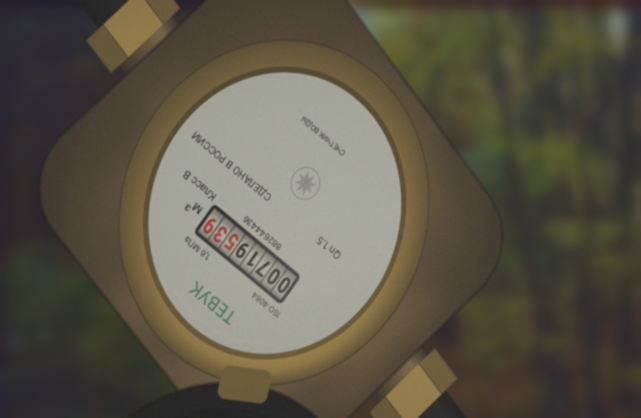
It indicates m³ 719.539
